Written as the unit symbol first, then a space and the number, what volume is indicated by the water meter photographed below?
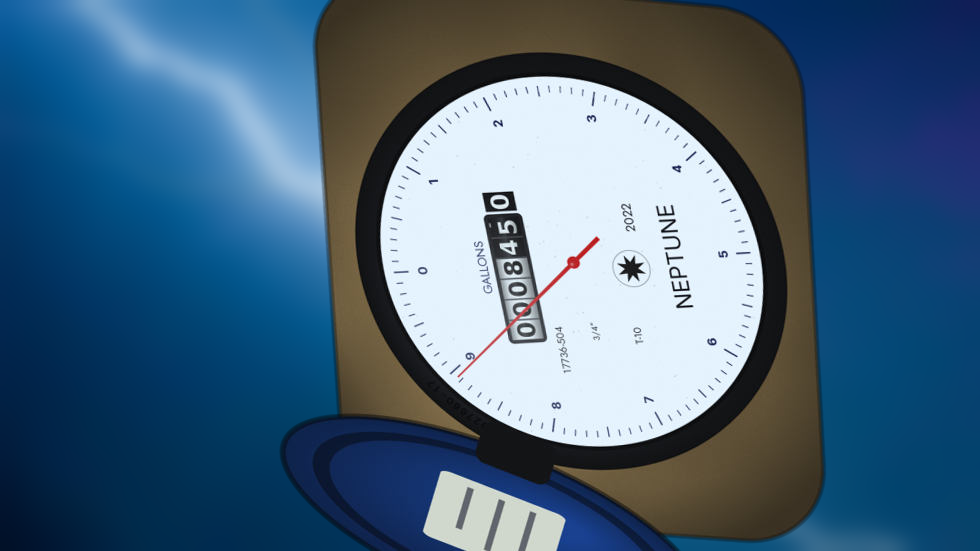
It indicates gal 8448.9
